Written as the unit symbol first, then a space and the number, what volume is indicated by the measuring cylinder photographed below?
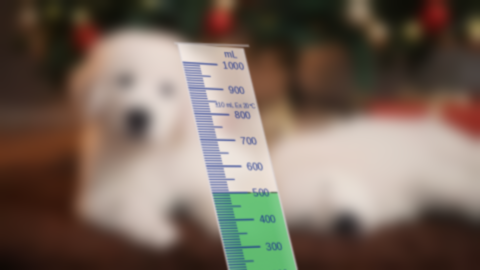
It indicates mL 500
